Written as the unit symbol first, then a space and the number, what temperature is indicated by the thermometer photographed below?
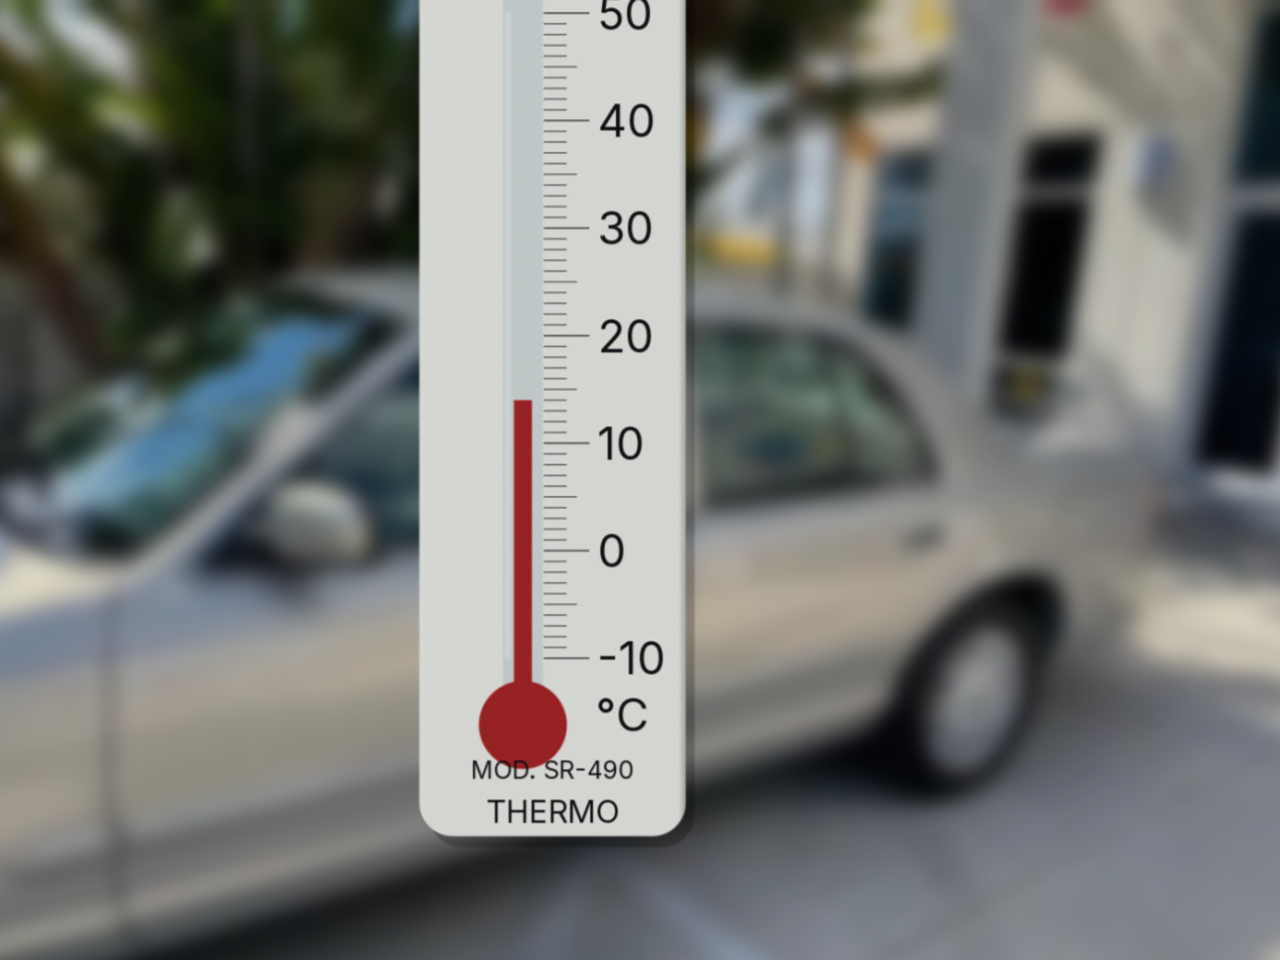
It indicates °C 14
